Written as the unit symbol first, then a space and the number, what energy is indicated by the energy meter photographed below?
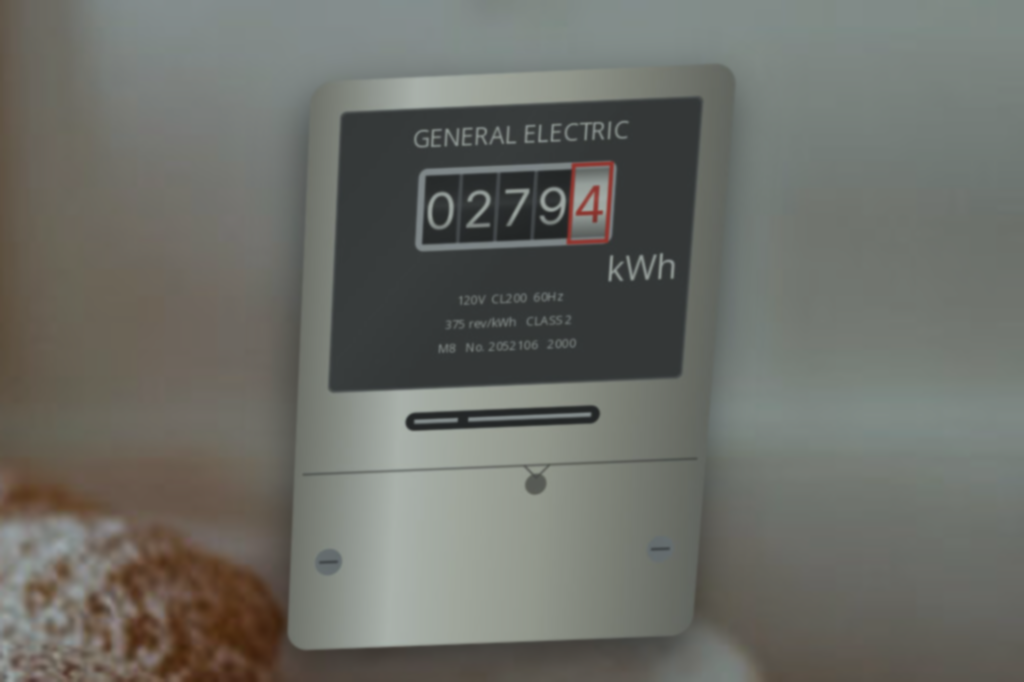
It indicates kWh 279.4
